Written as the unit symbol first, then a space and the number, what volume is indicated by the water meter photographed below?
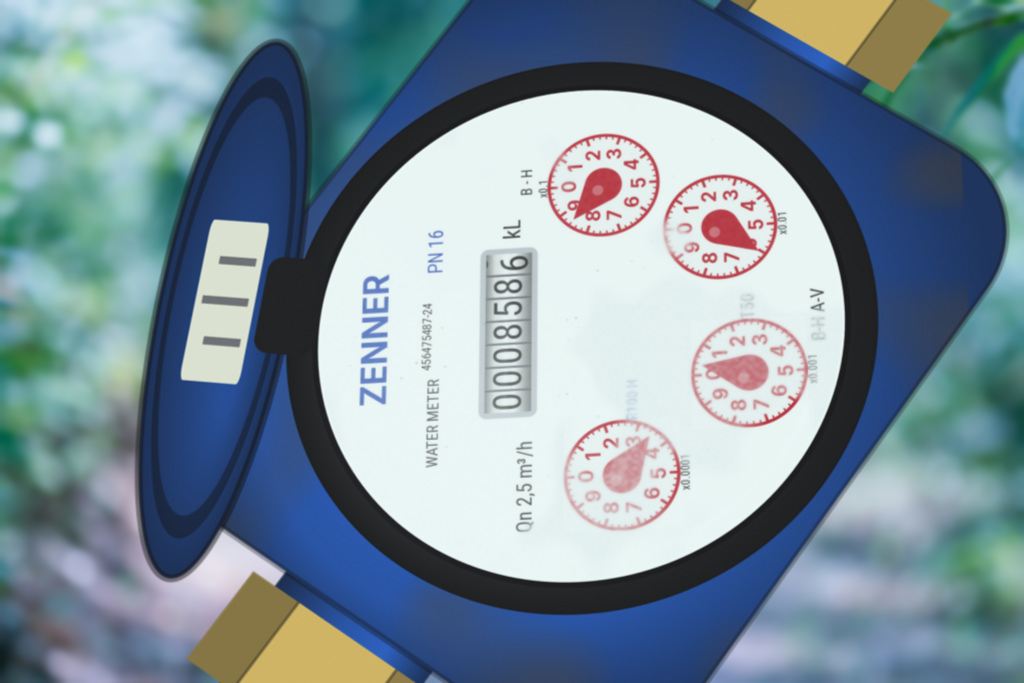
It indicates kL 8585.8603
